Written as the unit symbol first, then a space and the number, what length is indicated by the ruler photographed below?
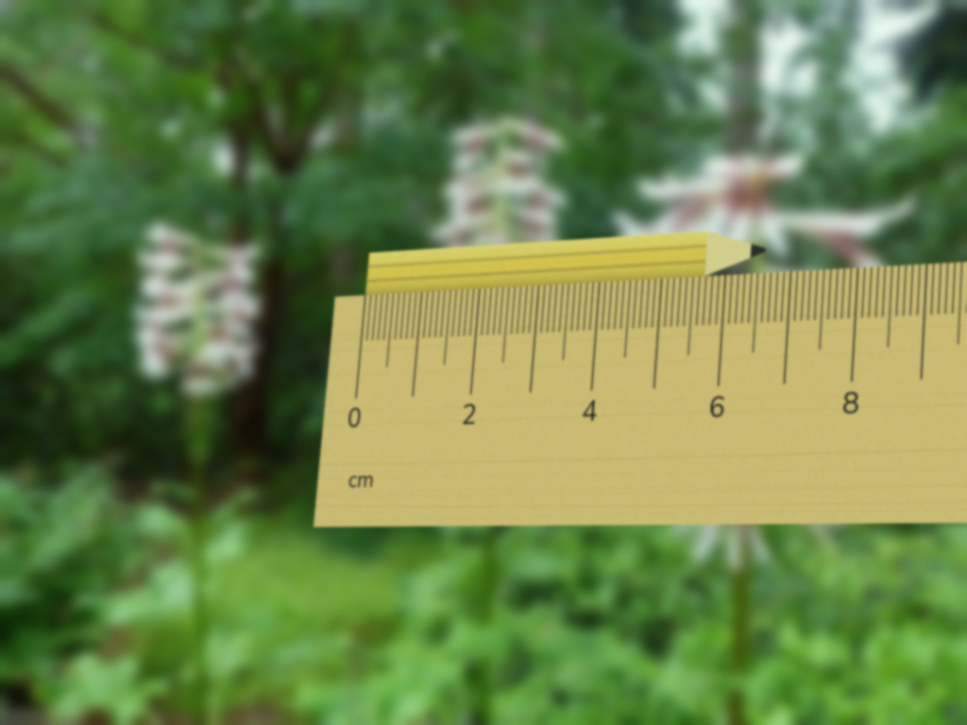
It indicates cm 6.6
